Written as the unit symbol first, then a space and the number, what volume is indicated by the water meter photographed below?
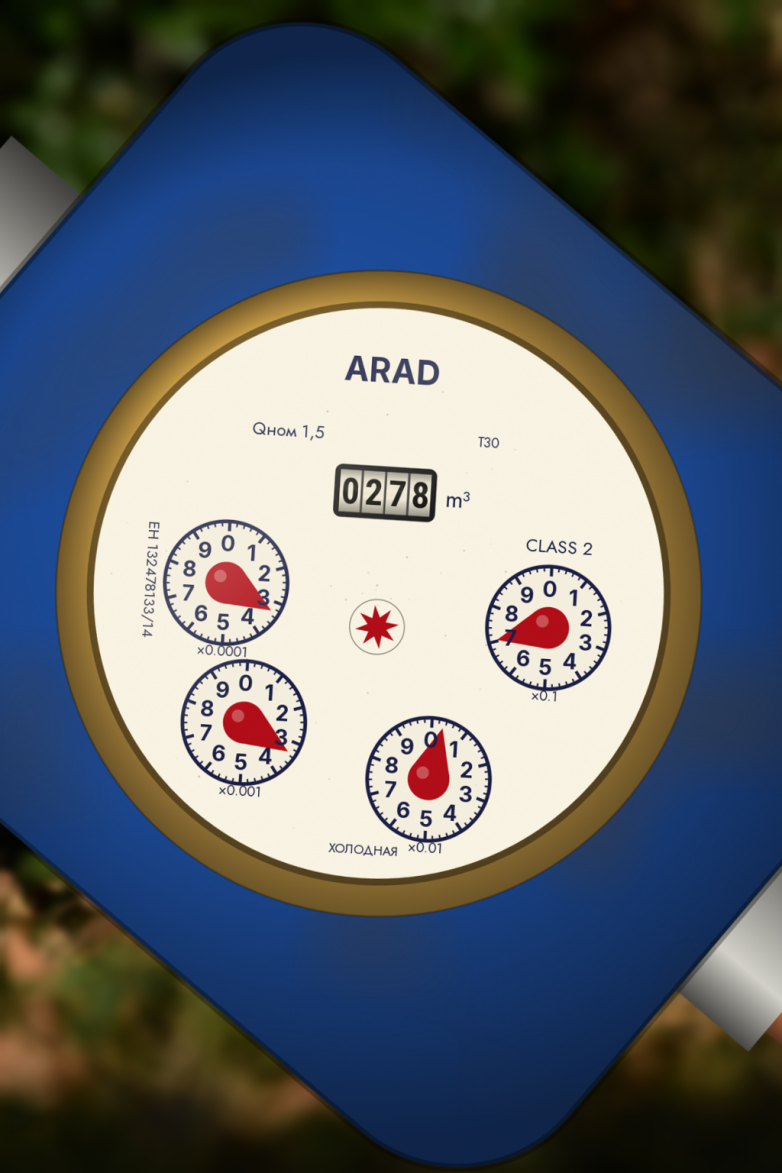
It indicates m³ 278.7033
